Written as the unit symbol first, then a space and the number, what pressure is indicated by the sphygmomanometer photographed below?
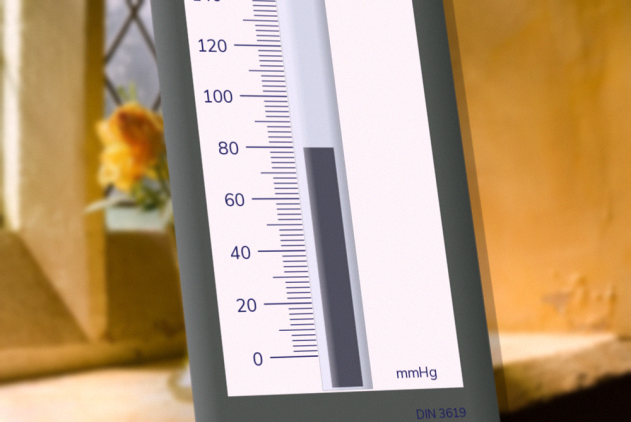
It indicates mmHg 80
